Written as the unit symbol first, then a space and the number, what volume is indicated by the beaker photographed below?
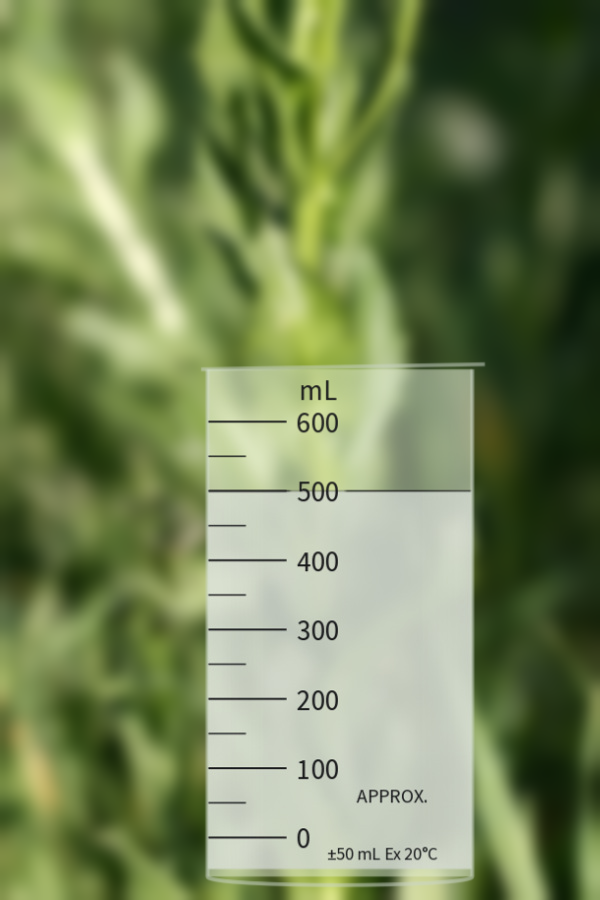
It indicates mL 500
